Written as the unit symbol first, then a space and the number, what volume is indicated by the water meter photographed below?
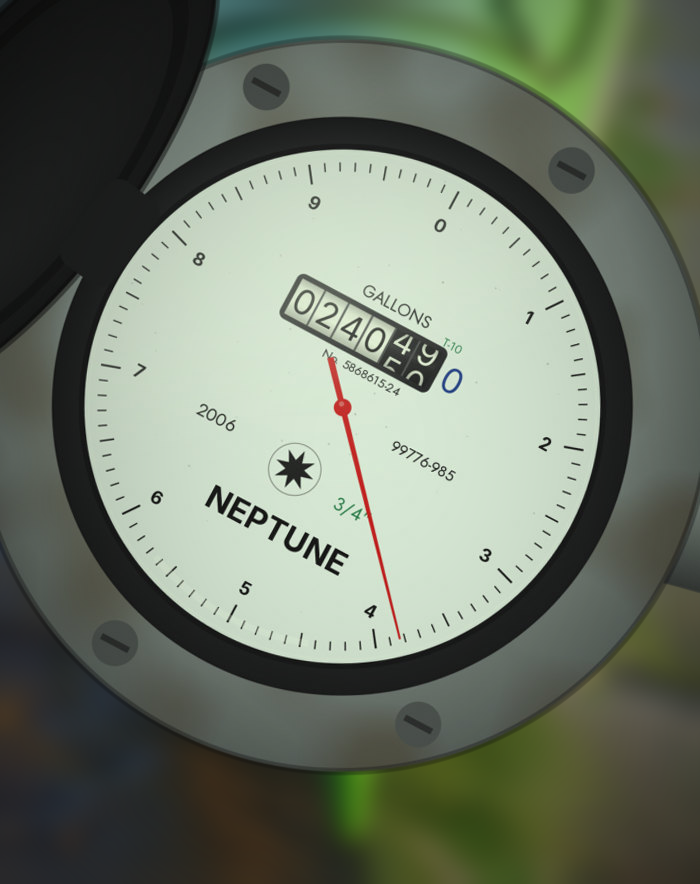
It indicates gal 240493.8
